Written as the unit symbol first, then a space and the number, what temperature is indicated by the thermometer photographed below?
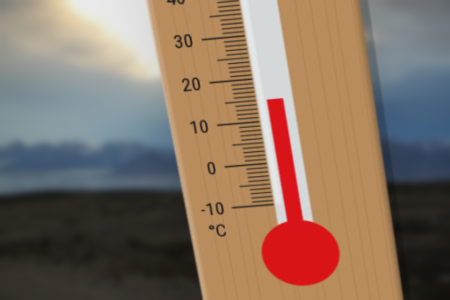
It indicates °C 15
